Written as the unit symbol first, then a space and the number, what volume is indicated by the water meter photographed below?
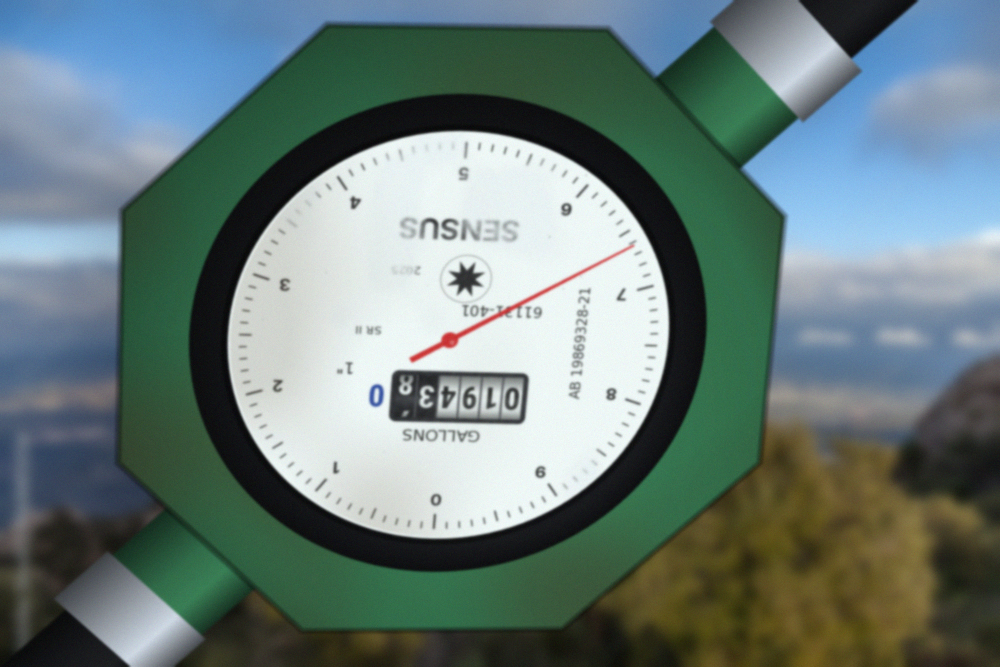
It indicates gal 194376.6
